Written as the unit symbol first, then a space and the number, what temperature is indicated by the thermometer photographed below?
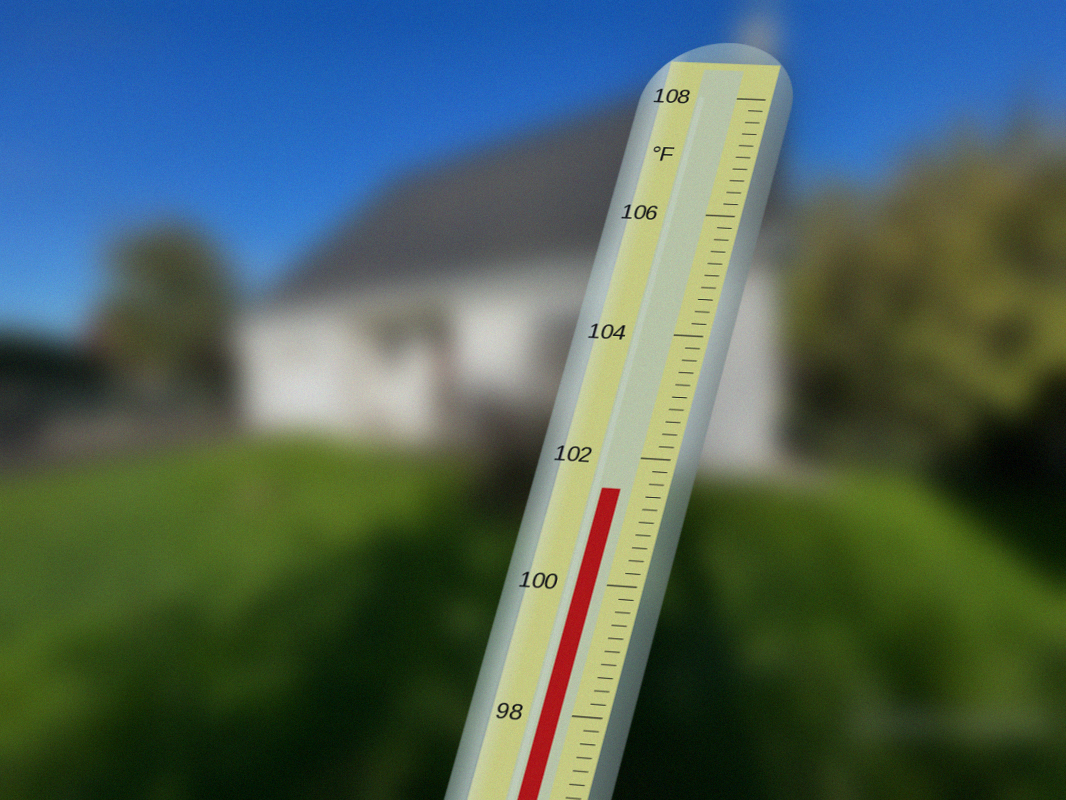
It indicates °F 101.5
